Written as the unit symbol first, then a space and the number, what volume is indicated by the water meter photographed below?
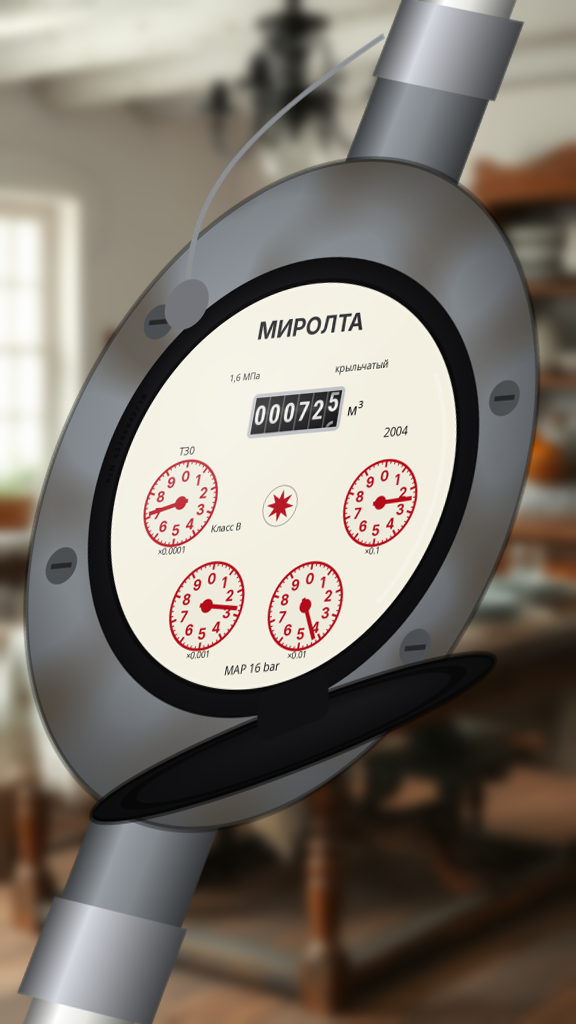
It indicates m³ 725.2427
